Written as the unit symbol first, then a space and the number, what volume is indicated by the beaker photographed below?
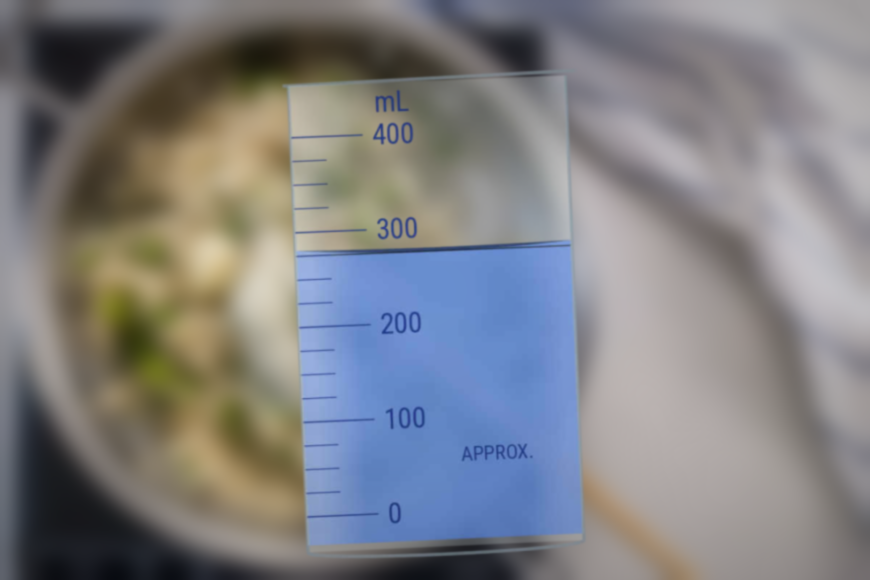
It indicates mL 275
